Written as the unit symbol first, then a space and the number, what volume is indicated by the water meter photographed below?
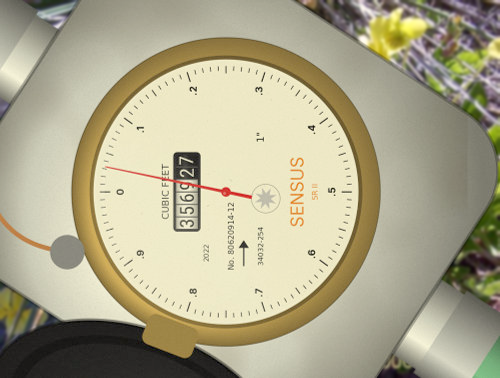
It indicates ft³ 356927.03
